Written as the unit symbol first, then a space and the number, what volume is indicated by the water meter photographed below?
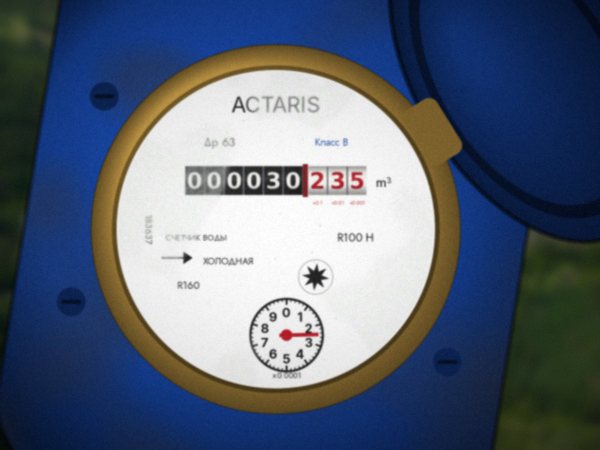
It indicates m³ 30.2352
